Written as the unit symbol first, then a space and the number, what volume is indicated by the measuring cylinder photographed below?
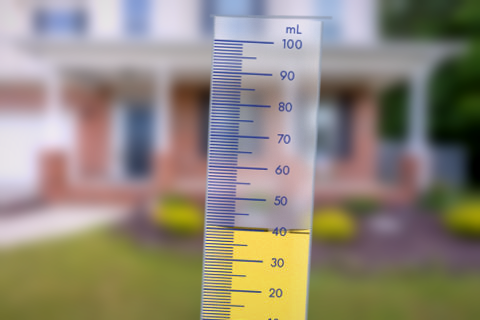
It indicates mL 40
